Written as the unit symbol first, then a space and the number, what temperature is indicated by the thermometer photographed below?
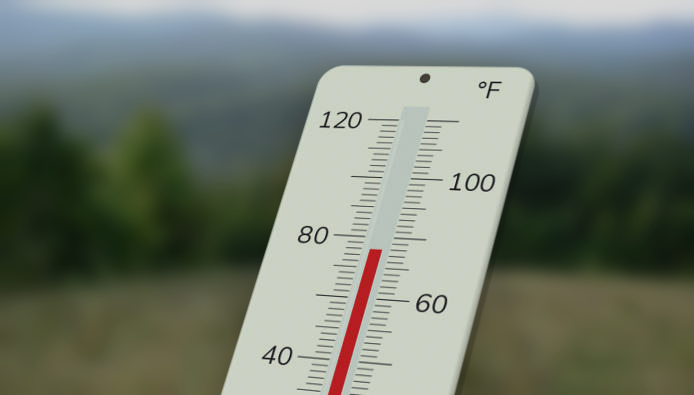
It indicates °F 76
